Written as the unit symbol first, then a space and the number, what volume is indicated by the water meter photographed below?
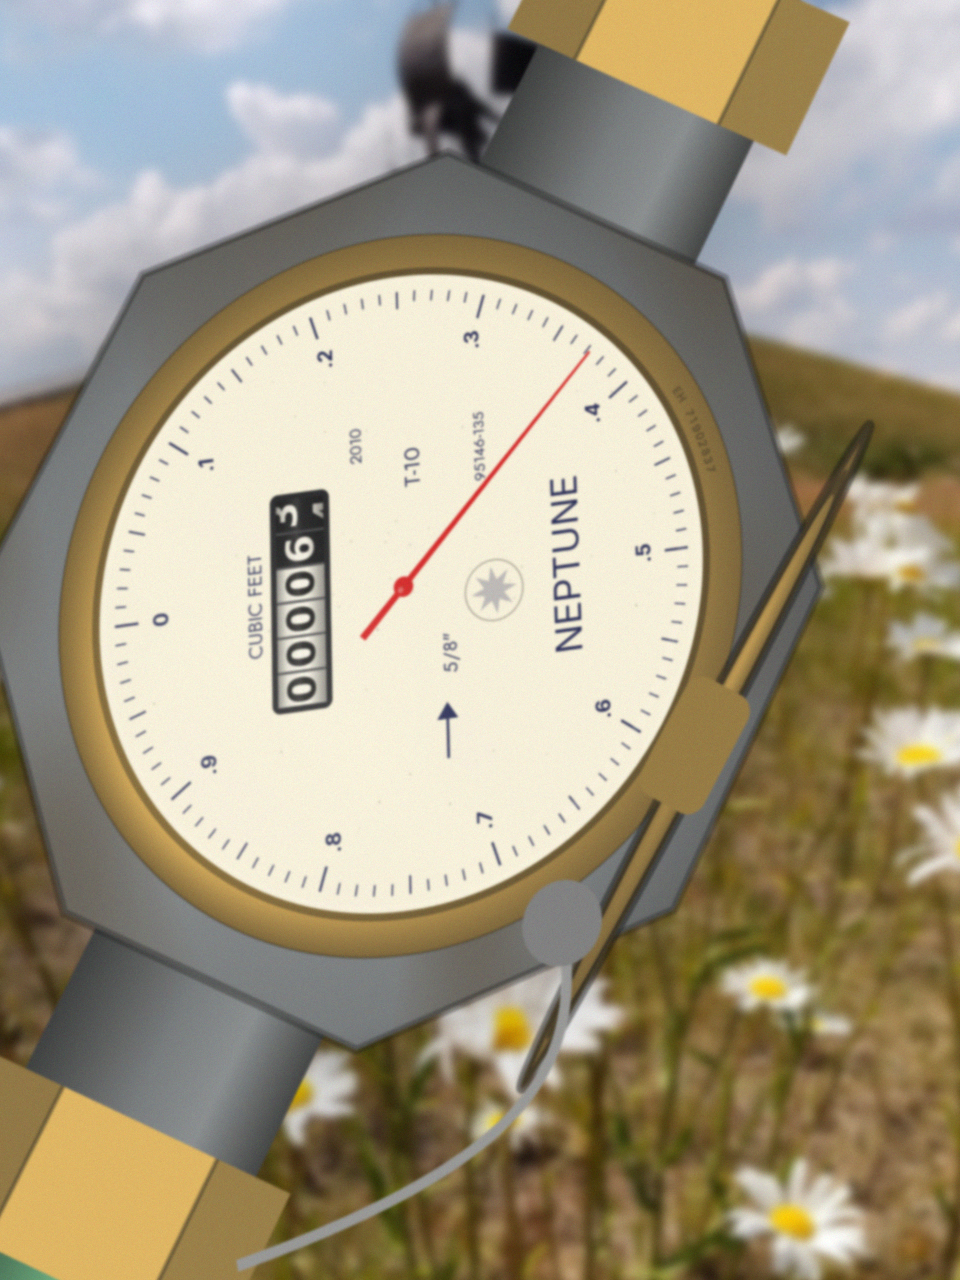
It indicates ft³ 63.37
